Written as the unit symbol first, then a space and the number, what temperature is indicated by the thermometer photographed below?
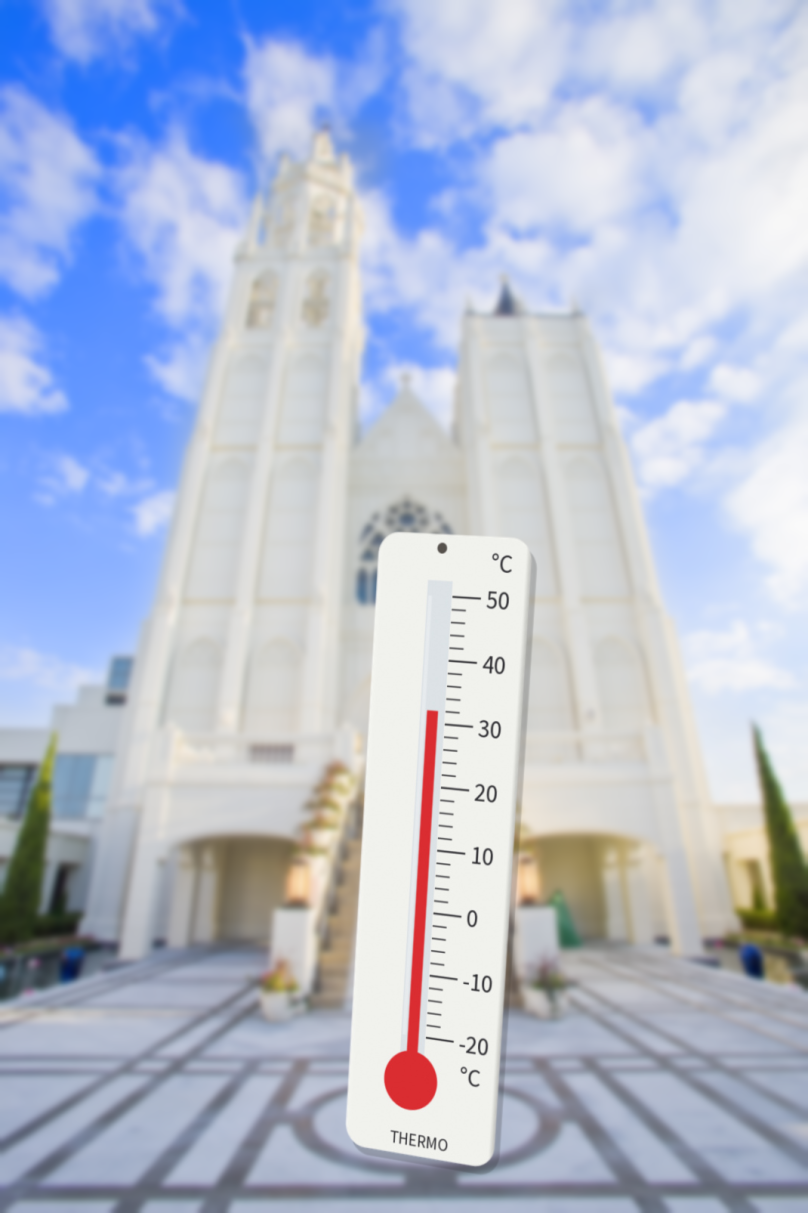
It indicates °C 32
